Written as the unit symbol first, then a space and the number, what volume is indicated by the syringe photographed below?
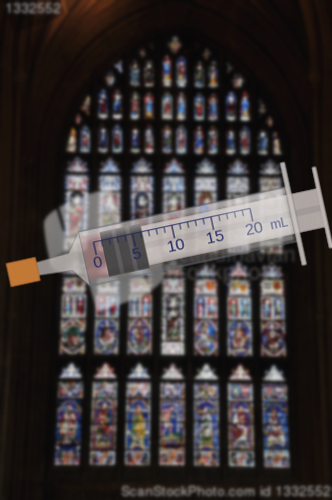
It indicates mL 1
